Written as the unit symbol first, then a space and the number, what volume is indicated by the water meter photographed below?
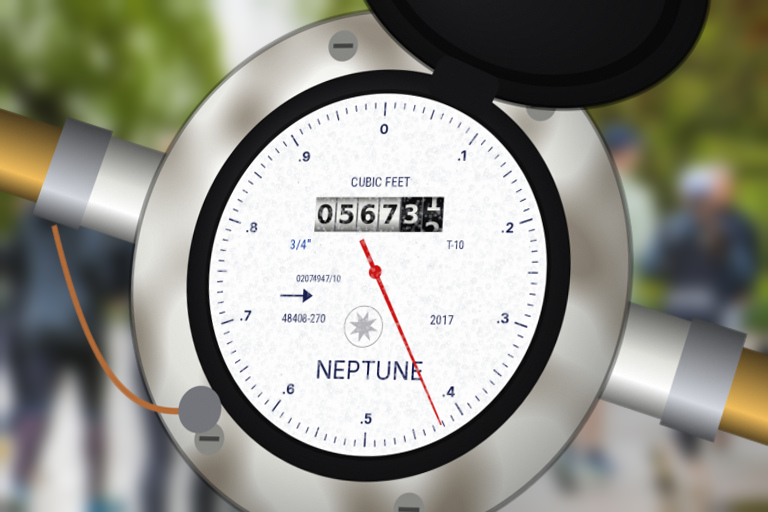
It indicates ft³ 56731.42
